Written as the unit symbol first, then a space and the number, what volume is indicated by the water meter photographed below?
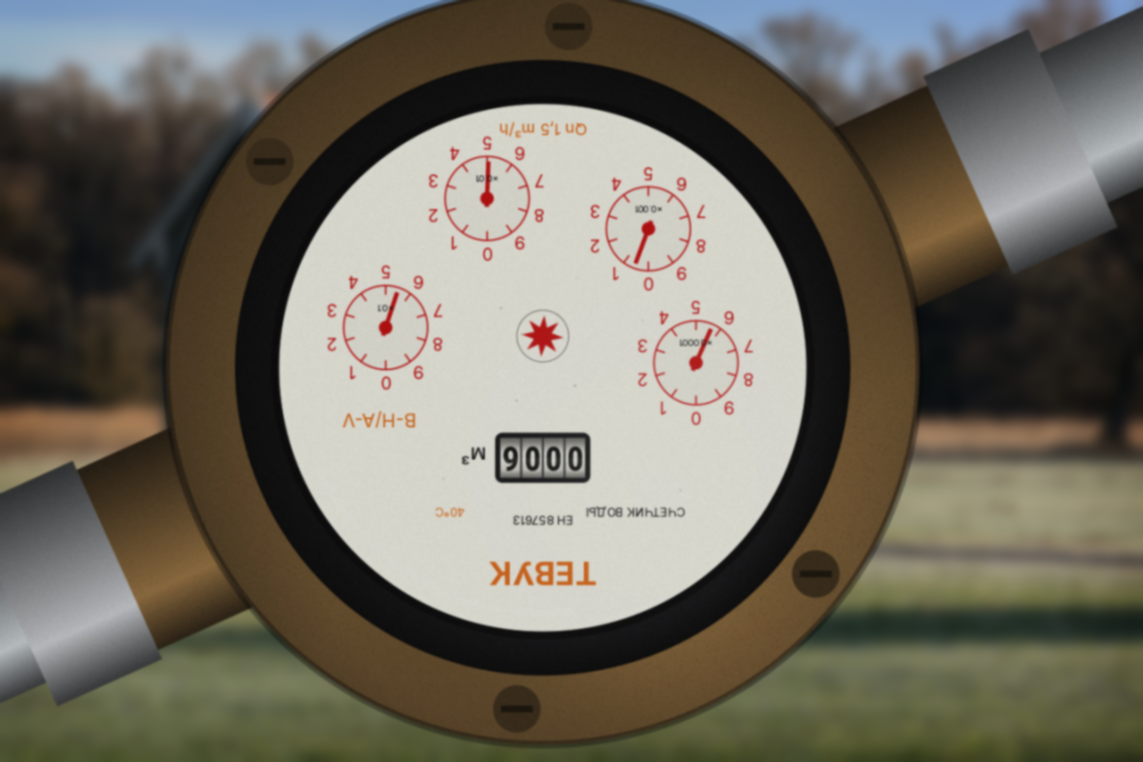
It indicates m³ 6.5505
